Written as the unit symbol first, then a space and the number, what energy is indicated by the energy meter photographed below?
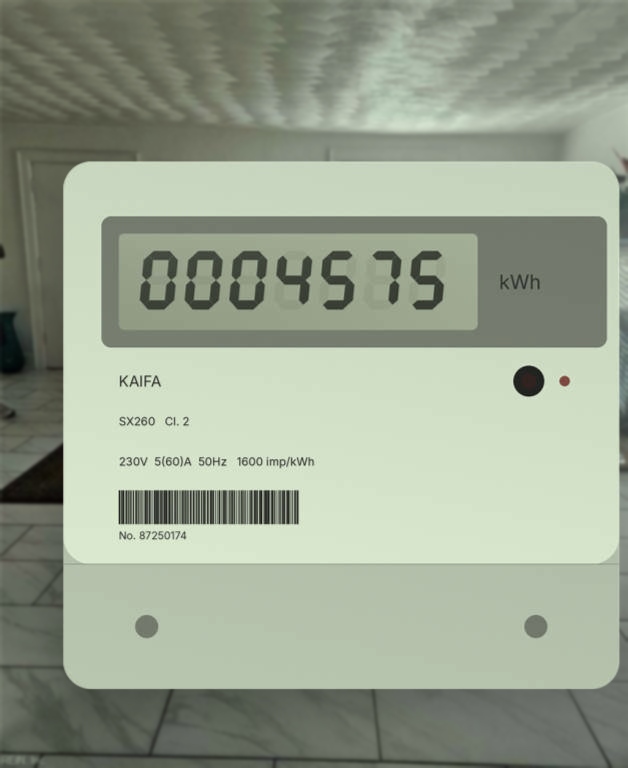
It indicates kWh 4575
